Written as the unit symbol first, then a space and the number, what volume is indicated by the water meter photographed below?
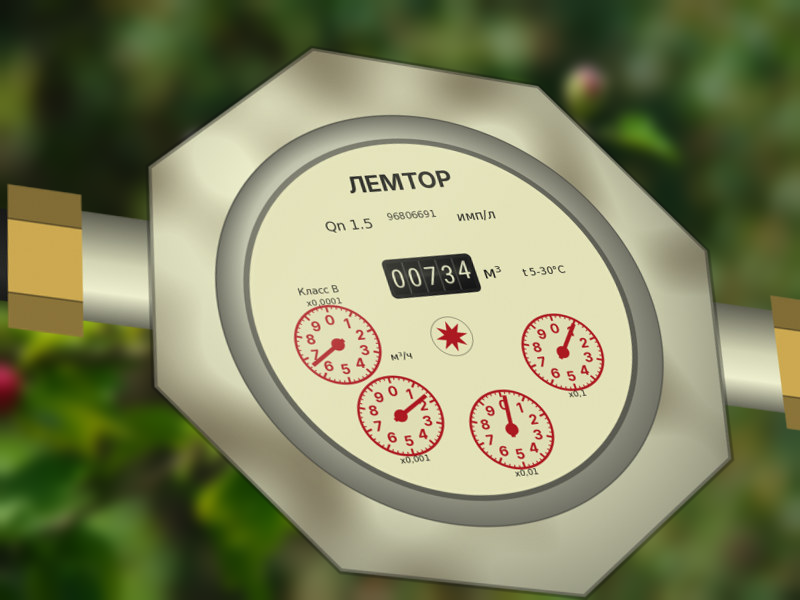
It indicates m³ 734.1016
